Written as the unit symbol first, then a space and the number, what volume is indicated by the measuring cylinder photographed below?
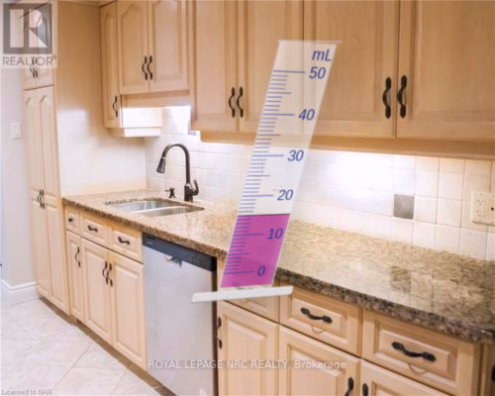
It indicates mL 15
